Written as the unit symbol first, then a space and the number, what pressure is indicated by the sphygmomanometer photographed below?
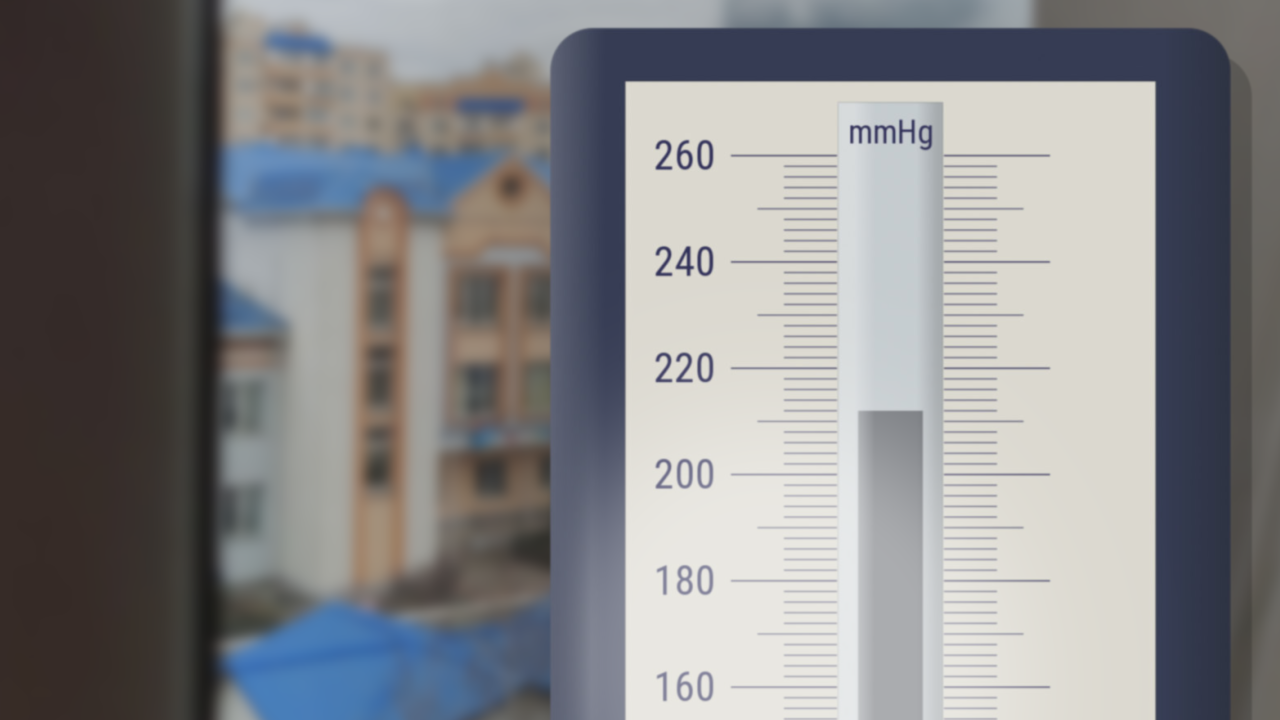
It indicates mmHg 212
